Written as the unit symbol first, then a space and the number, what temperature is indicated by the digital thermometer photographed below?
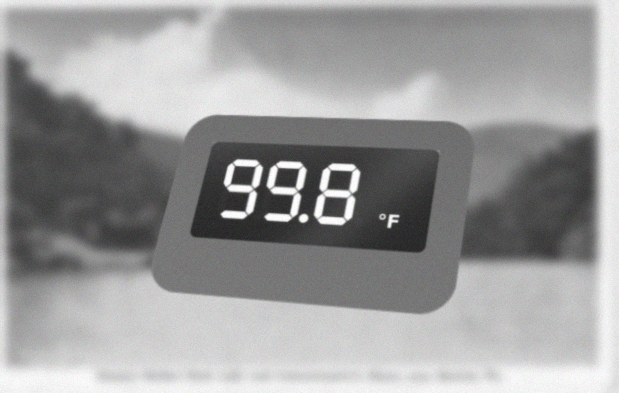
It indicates °F 99.8
